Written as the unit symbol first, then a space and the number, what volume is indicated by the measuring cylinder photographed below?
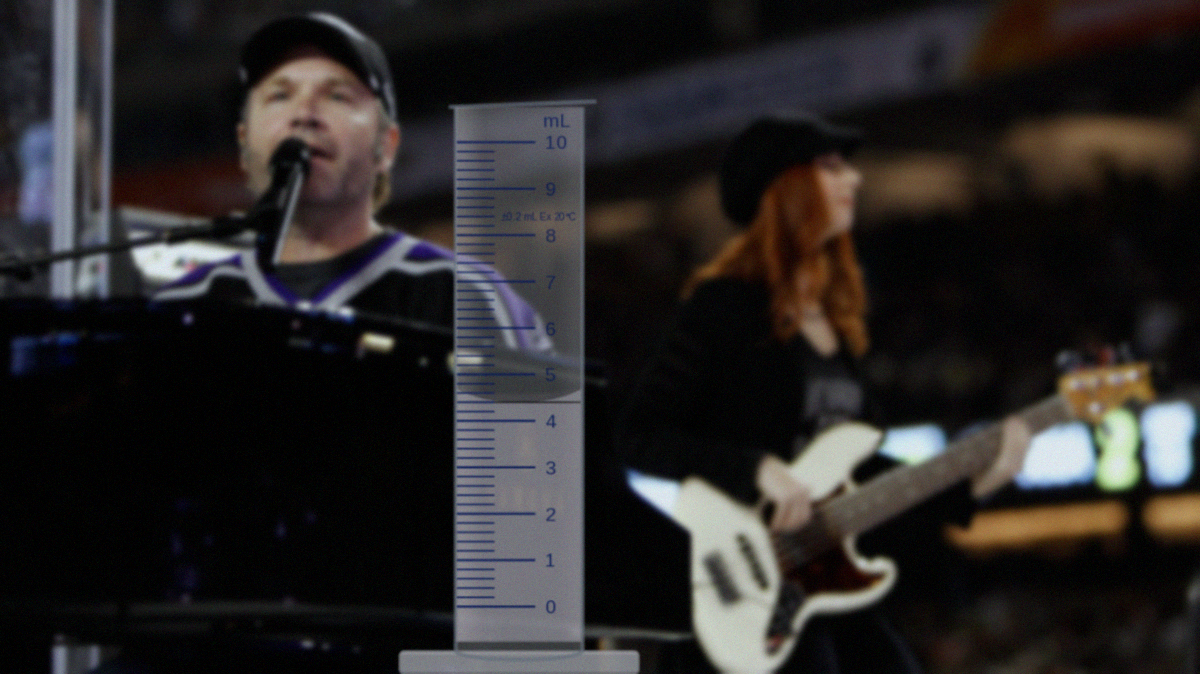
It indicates mL 4.4
